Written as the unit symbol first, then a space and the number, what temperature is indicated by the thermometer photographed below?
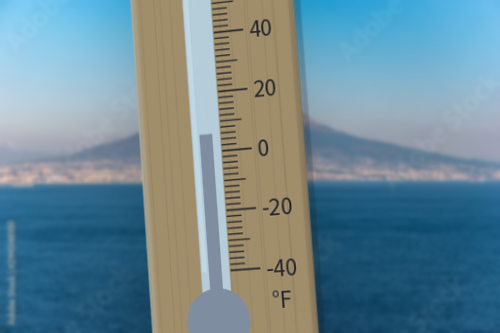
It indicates °F 6
